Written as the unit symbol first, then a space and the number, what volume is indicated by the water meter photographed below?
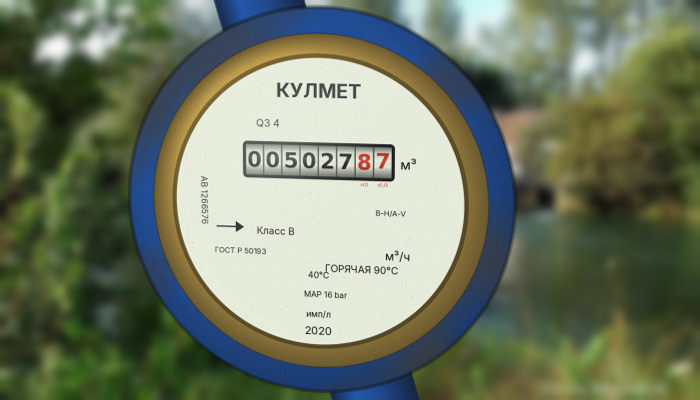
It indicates m³ 5027.87
